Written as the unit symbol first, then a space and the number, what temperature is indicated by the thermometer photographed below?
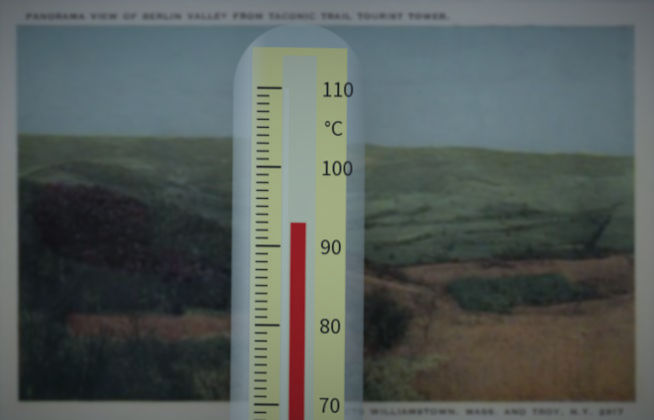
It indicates °C 93
